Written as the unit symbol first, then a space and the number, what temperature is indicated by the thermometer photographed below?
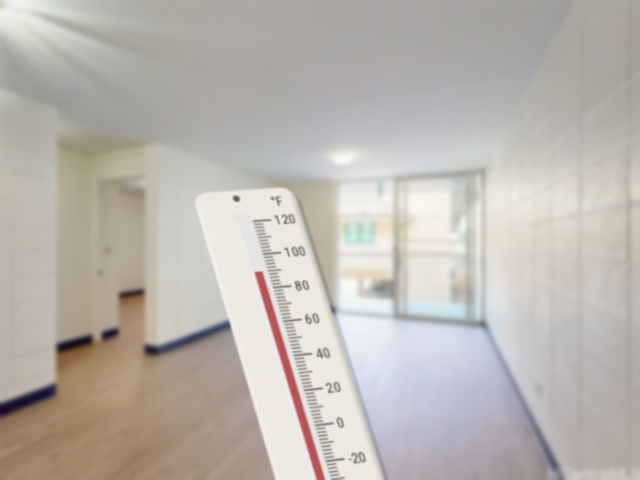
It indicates °F 90
